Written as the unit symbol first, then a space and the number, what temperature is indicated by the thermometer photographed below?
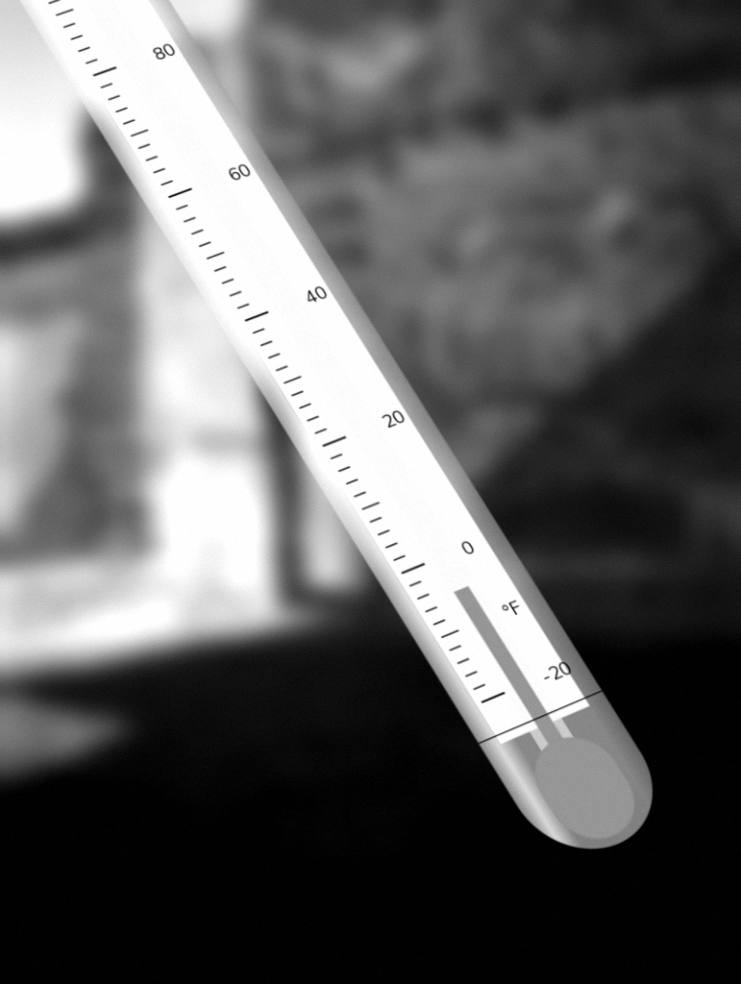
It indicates °F -5
